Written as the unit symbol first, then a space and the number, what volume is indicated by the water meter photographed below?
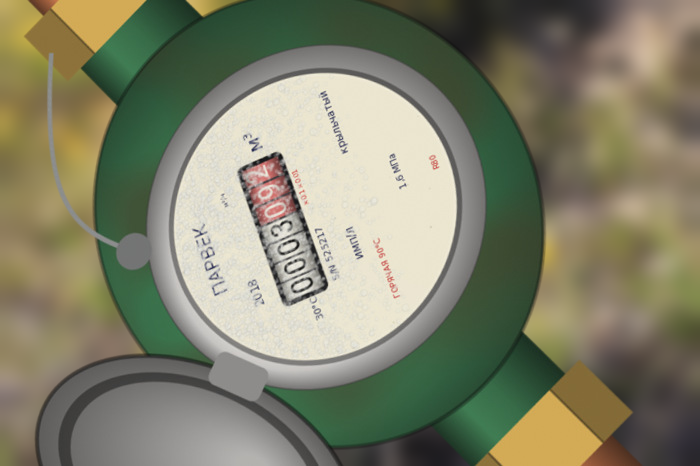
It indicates m³ 3.092
